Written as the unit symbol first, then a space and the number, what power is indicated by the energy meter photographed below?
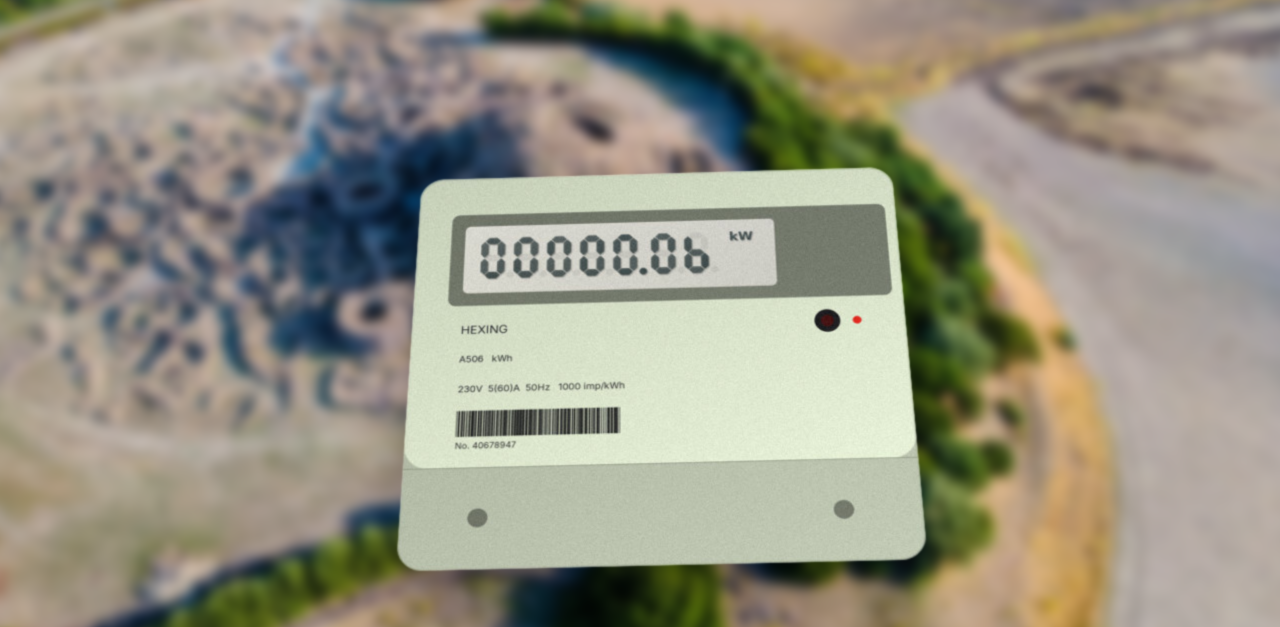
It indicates kW 0.06
